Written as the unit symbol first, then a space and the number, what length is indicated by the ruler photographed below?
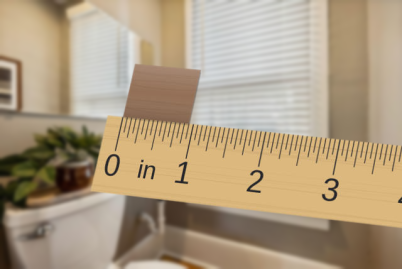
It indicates in 0.9375
